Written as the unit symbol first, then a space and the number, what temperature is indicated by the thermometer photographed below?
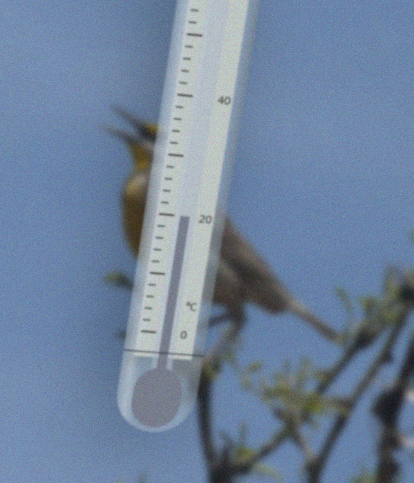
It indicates °C 20
